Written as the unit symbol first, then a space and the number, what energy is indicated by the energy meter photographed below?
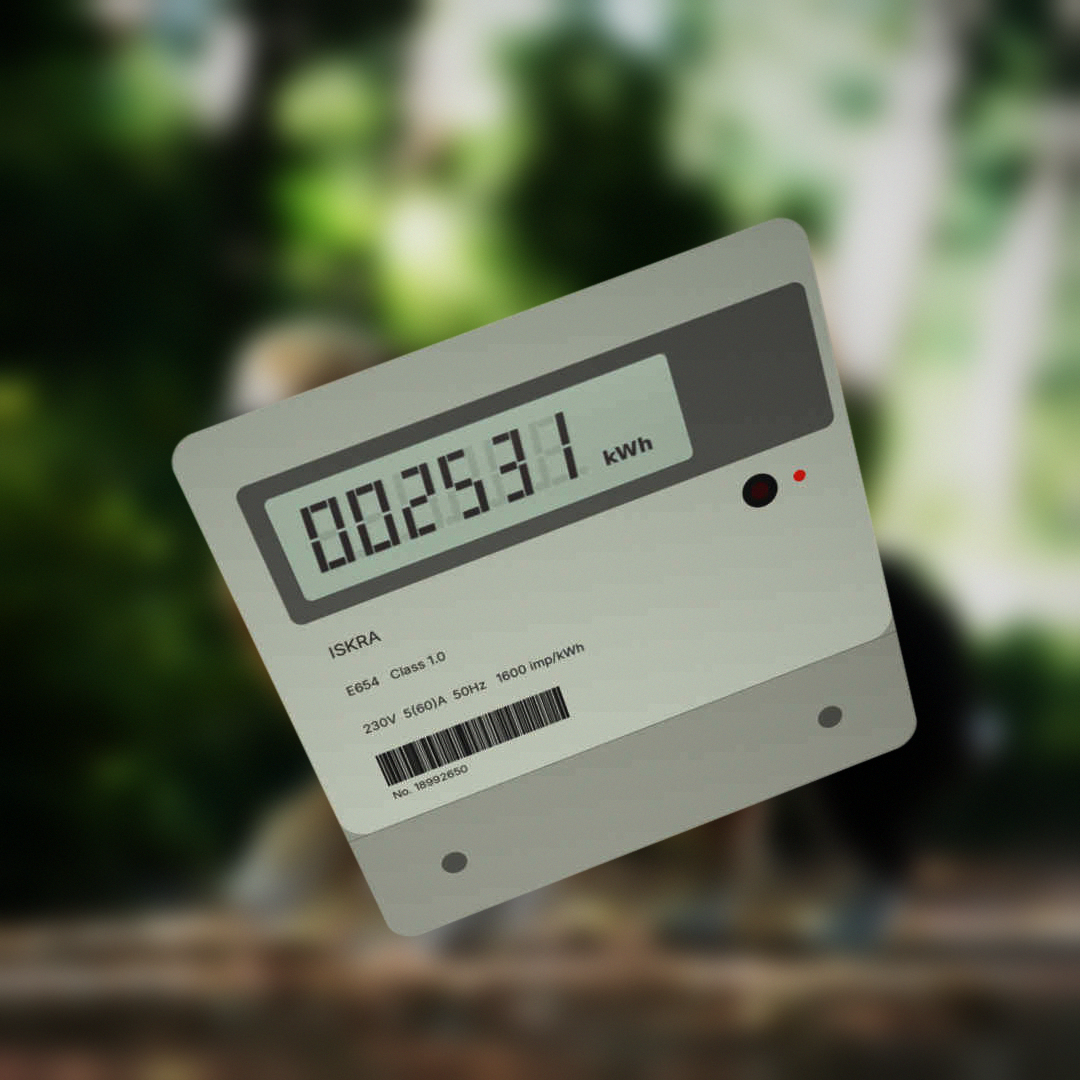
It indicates kWh 2531
